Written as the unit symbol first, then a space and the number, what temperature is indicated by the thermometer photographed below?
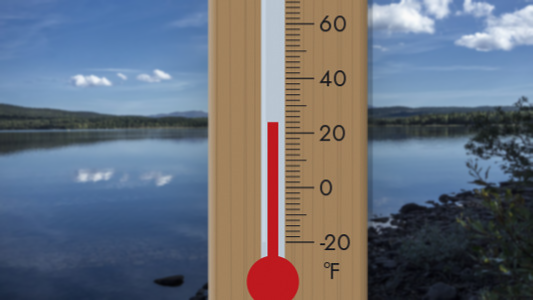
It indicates °F 24
